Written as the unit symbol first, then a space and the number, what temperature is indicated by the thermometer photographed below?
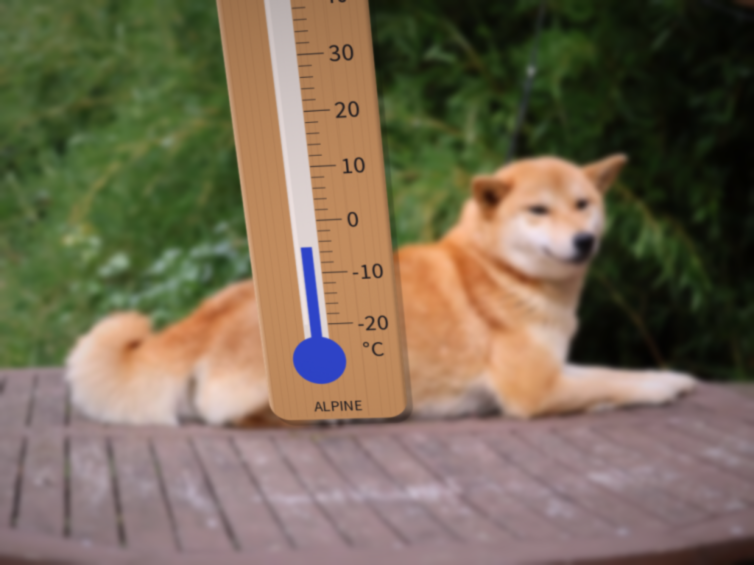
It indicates °C -5
